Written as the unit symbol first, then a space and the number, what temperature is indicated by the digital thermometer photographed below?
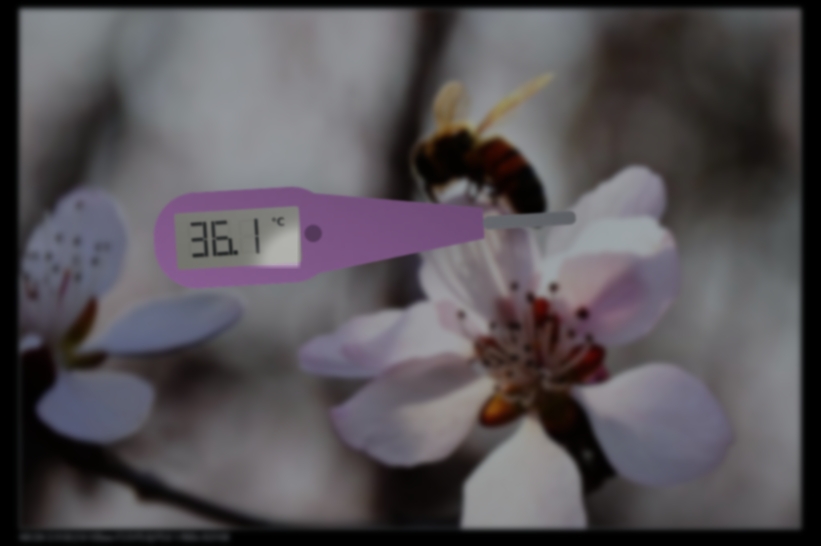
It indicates °C 36.1
